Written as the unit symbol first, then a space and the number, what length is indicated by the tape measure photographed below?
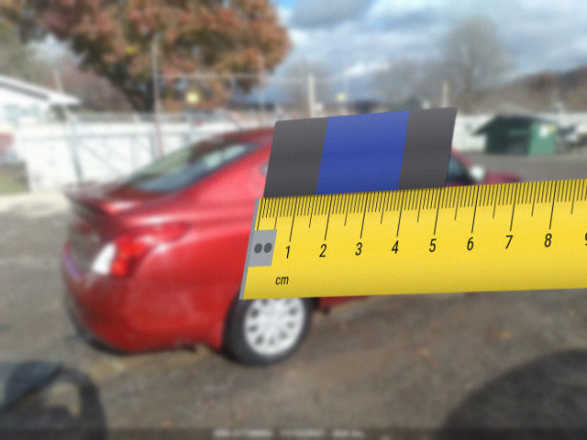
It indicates cm 5.1
